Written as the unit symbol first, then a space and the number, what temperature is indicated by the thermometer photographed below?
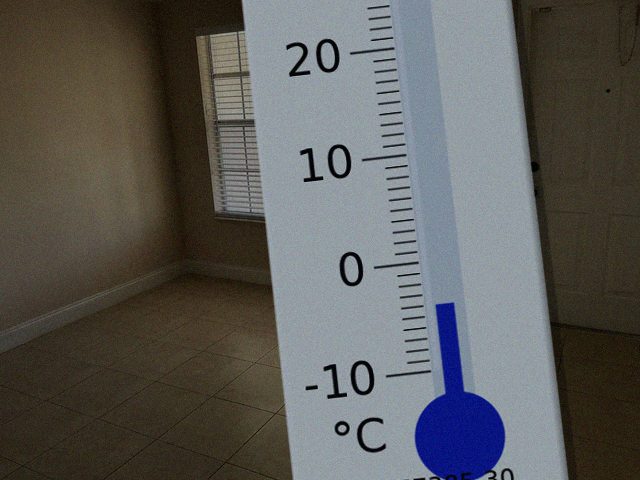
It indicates °C -4
